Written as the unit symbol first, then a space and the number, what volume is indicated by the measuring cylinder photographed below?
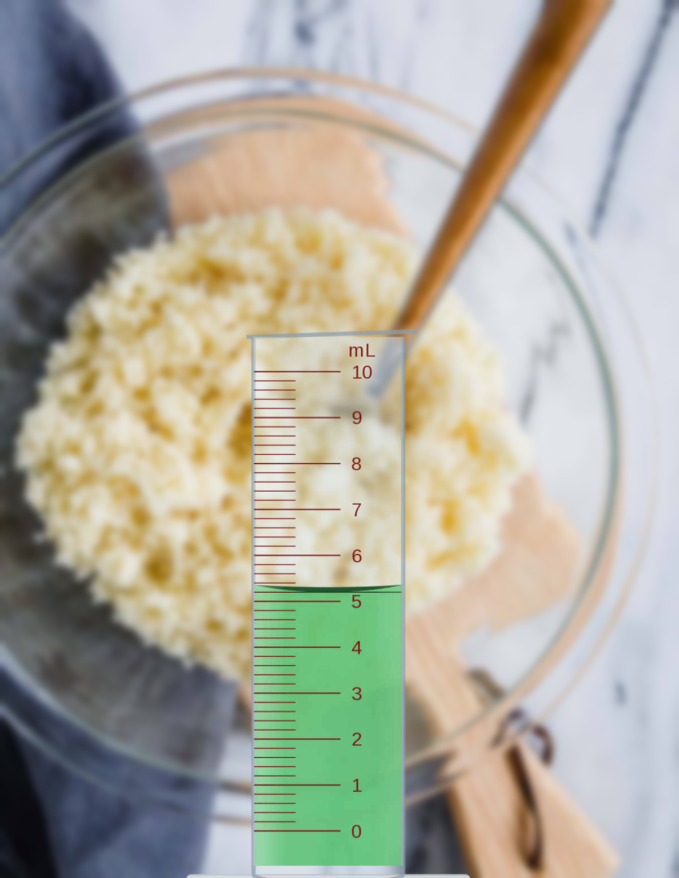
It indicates mL 5.2
